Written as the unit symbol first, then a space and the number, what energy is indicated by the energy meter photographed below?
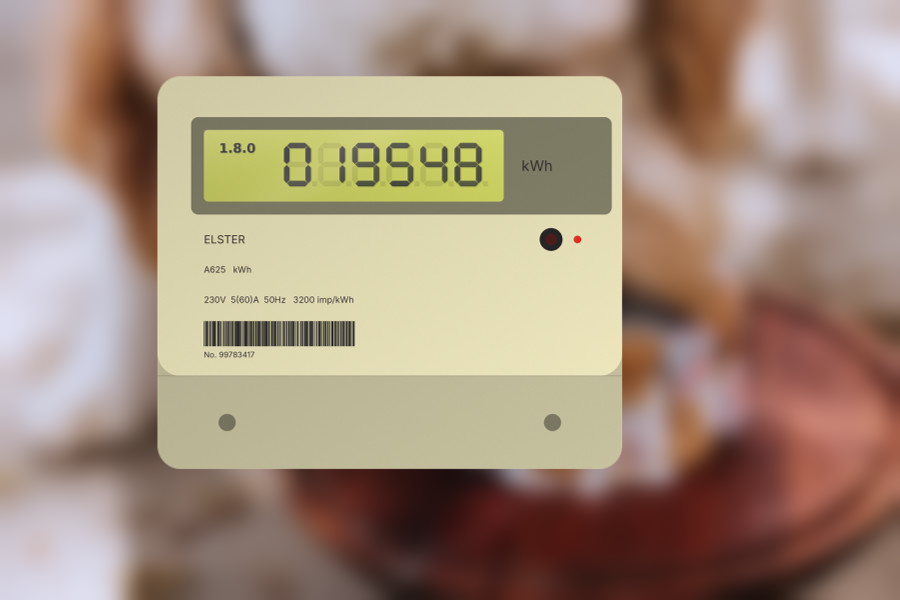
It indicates kWh 19548
